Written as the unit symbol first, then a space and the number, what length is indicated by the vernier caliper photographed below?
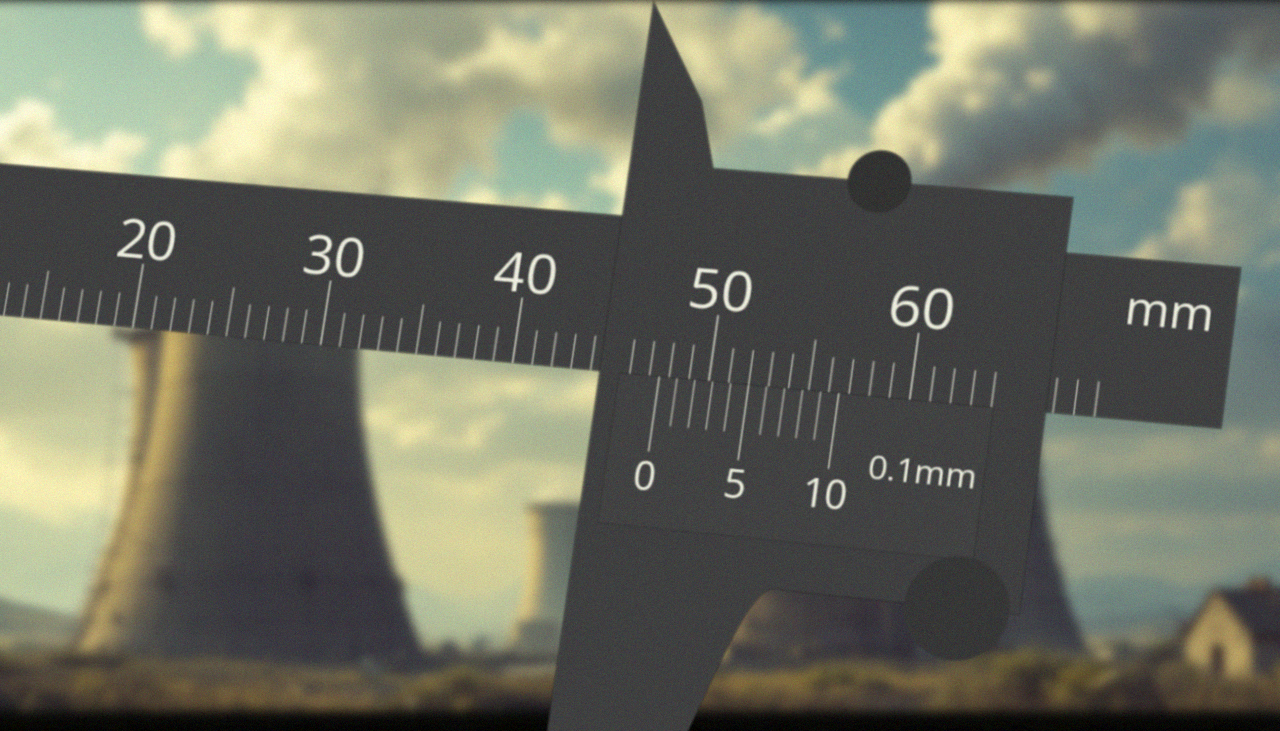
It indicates mm 47.5
